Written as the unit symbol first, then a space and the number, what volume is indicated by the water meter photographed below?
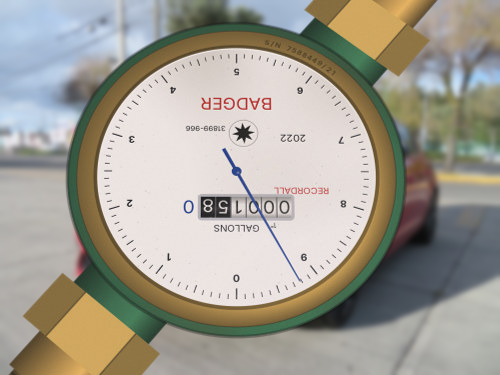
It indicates gal 1579.2
